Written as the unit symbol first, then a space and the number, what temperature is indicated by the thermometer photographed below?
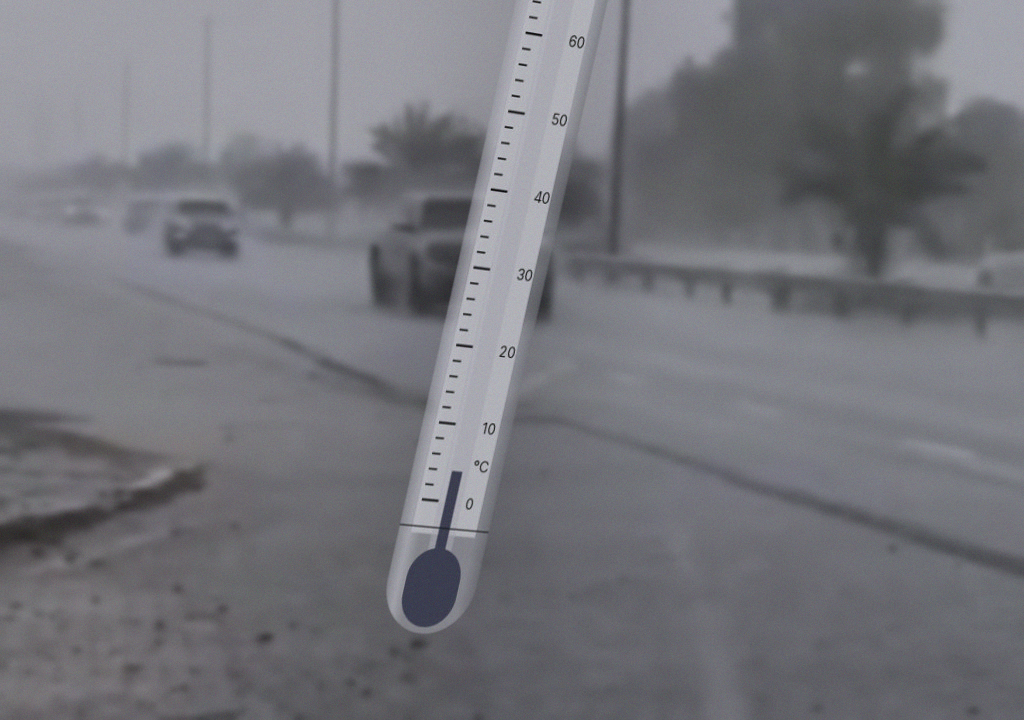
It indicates °C 4
